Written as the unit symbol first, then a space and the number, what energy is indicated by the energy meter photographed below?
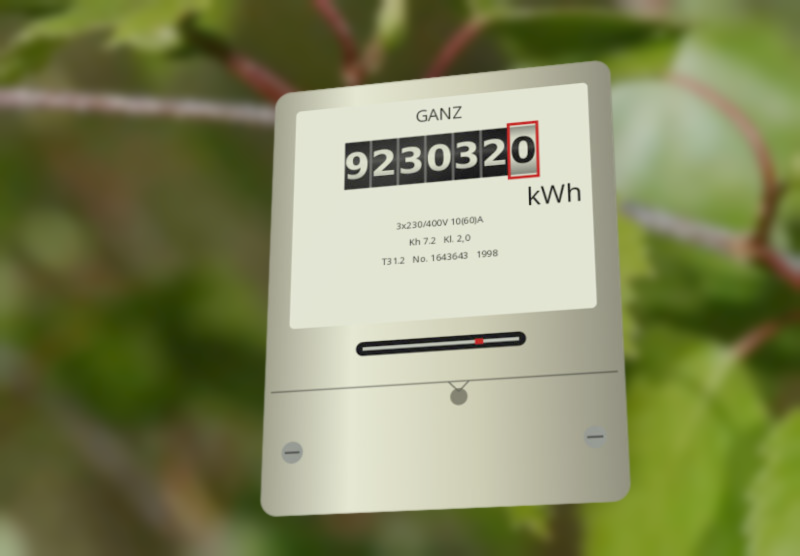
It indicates kWh 923032.0
